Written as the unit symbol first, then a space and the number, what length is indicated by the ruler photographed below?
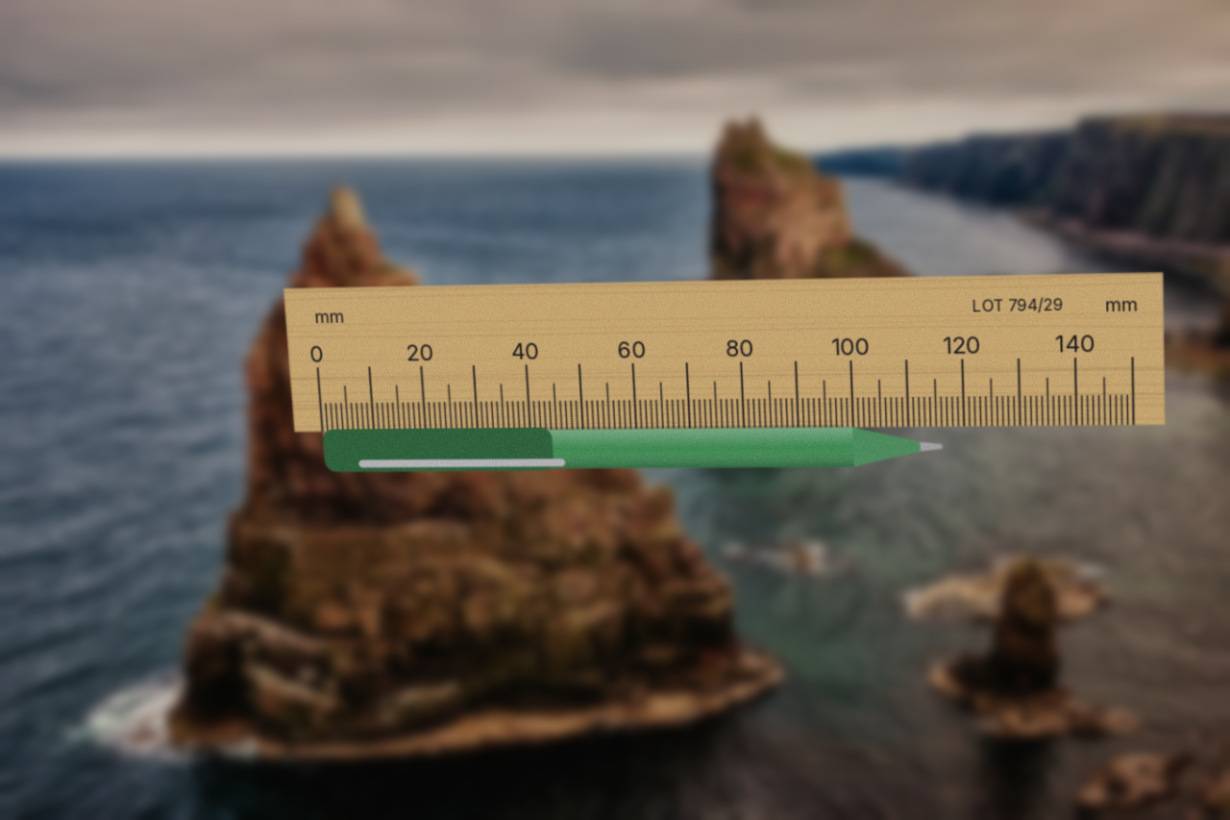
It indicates mm 116
